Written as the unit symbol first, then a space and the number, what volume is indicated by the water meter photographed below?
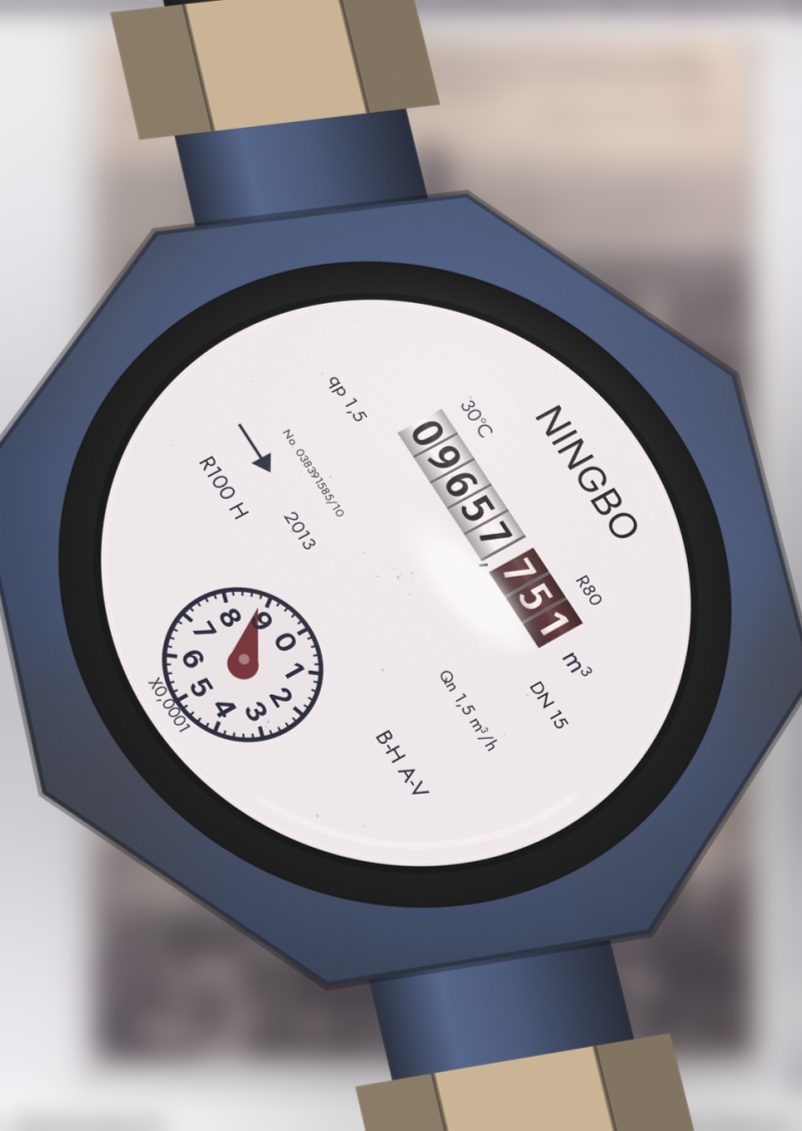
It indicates m³ 9657.7518
